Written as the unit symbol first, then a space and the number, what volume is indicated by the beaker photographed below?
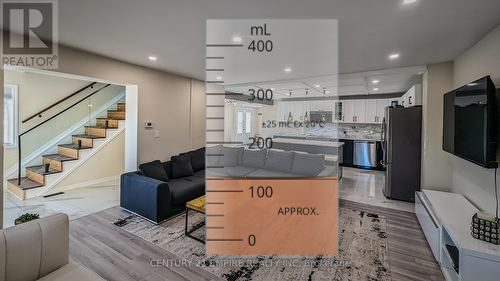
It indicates mL 125
